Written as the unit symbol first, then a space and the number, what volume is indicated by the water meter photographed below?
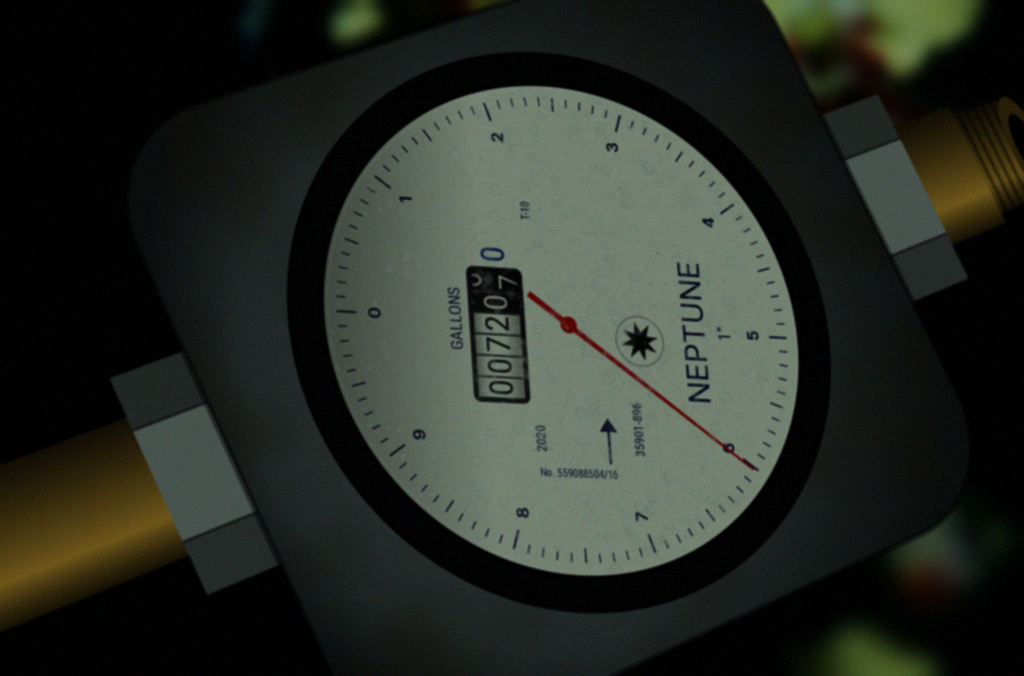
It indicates gal 72066.0
